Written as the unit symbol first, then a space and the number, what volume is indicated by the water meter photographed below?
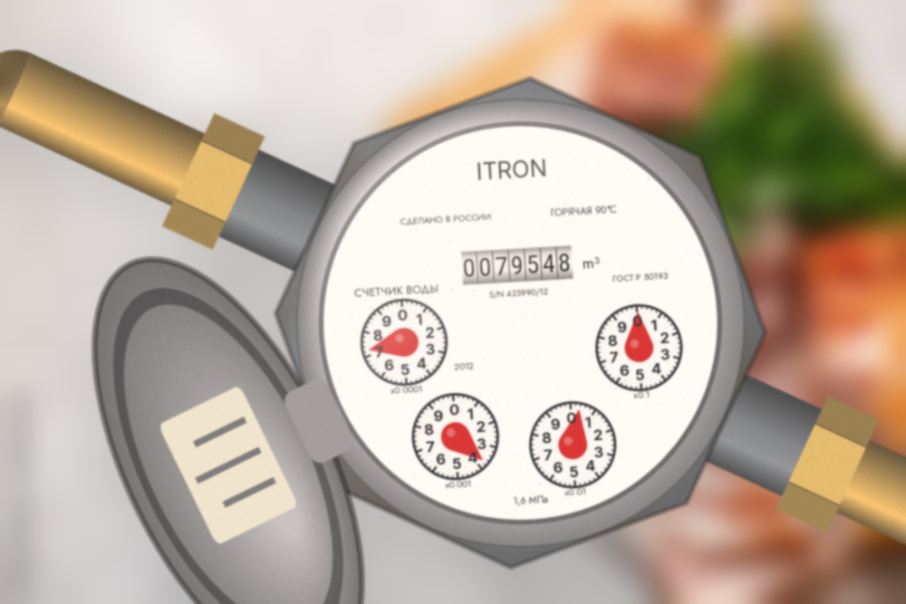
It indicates m³ 79548.0037
